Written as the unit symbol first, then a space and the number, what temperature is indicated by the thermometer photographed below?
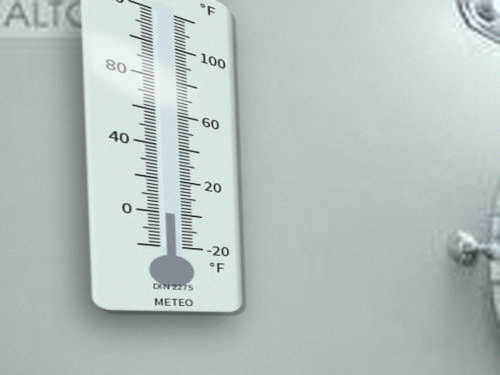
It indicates °F 0
